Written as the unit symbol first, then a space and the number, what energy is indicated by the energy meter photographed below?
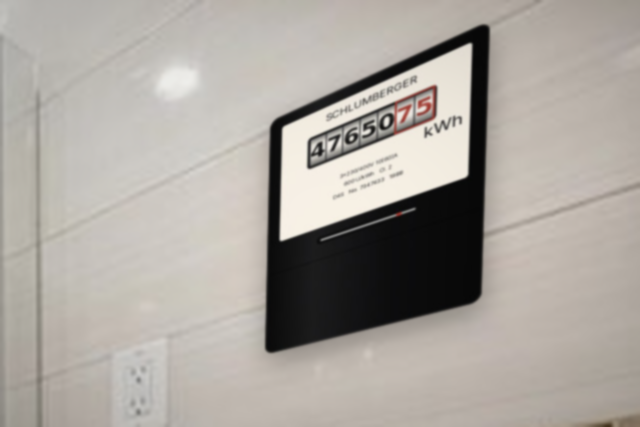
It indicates kWh 47650.75
